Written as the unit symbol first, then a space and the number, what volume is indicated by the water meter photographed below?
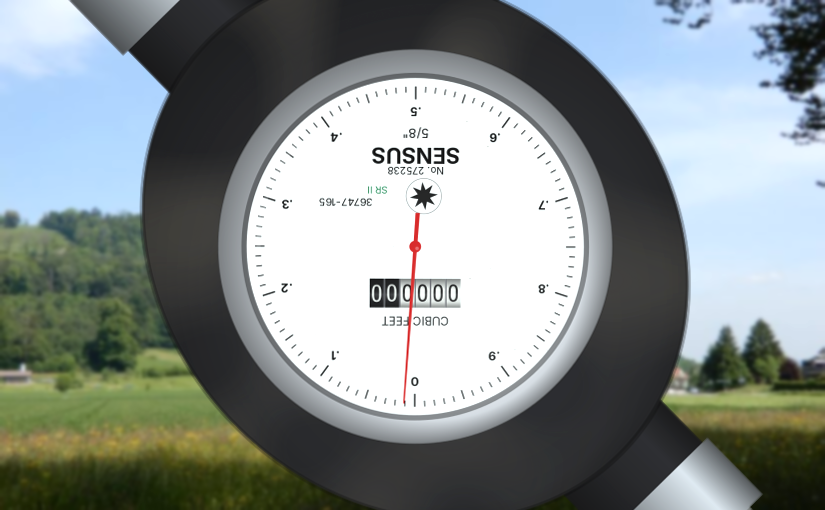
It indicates ft³ 0.01
